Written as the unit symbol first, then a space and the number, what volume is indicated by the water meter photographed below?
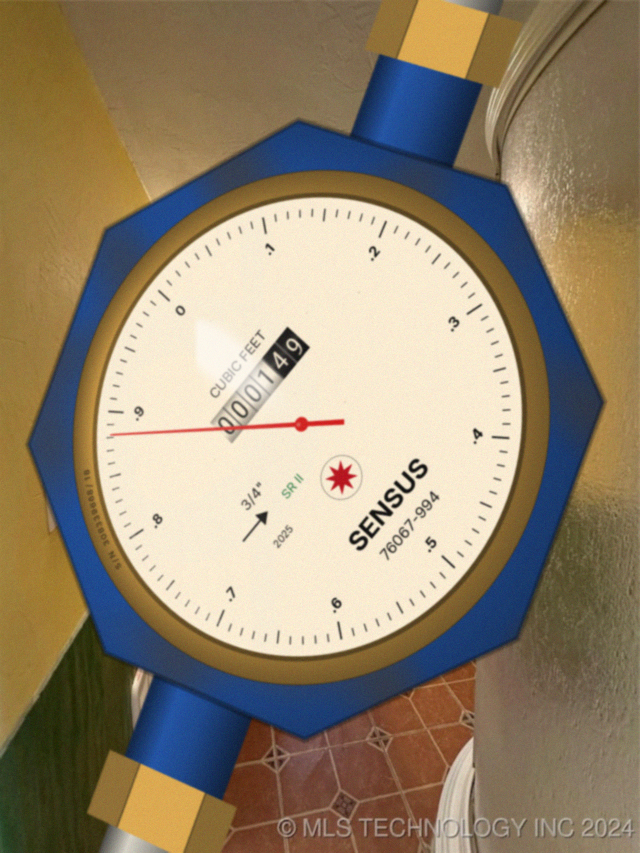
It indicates ft³ 148.88
